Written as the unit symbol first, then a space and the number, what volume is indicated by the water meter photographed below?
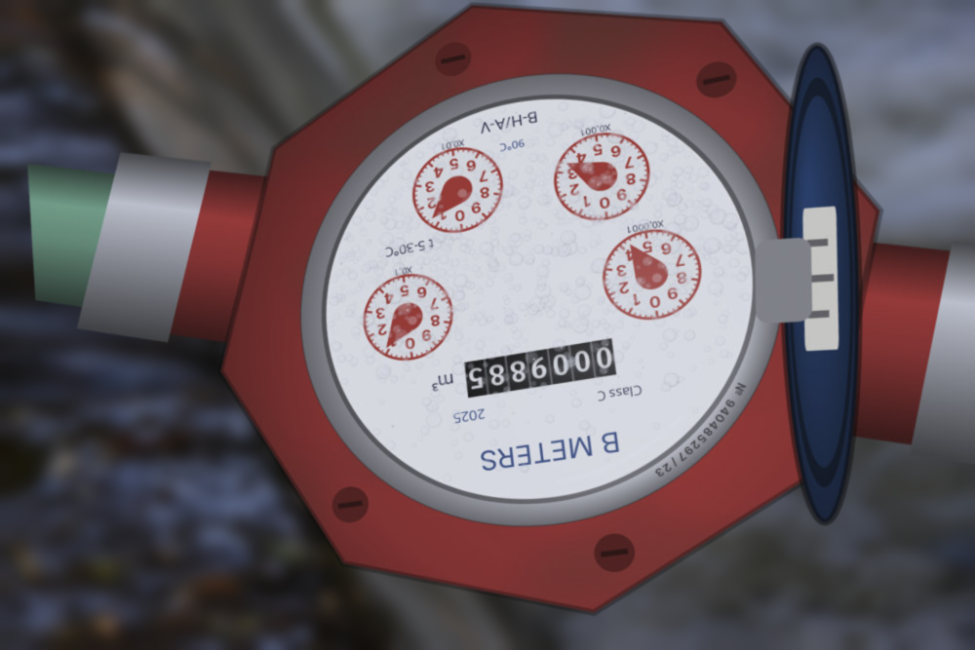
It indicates m³ 9885.1134
